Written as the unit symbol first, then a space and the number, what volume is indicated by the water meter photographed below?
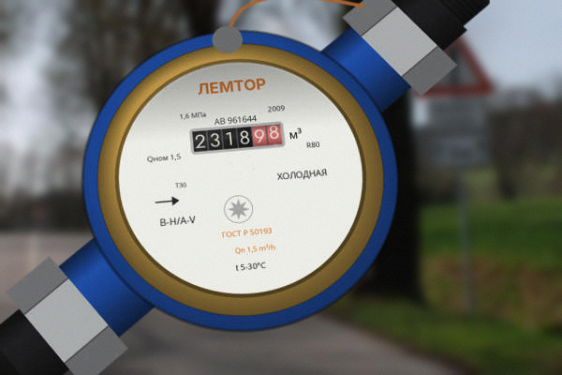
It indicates m³ 2318.98
